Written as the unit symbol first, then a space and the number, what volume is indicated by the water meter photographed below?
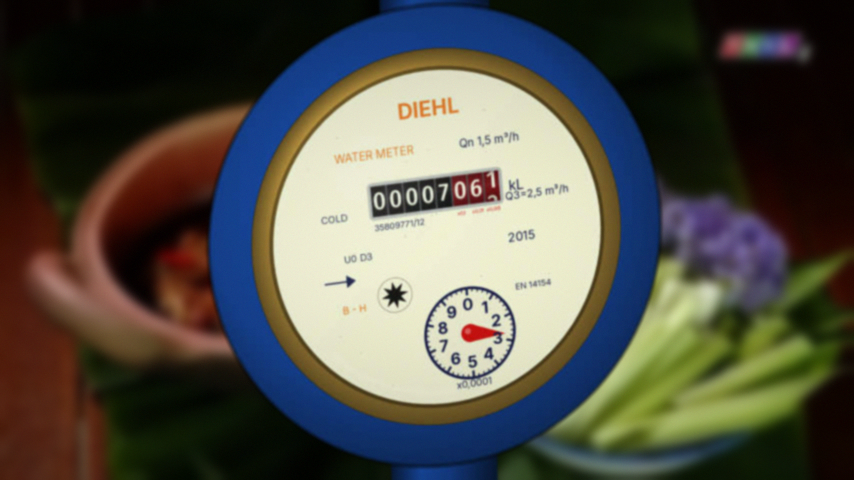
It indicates kL 7.0612
